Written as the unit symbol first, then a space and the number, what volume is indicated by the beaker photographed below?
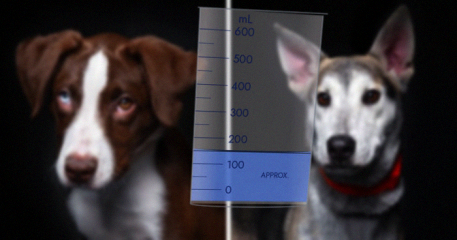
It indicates mL 150
